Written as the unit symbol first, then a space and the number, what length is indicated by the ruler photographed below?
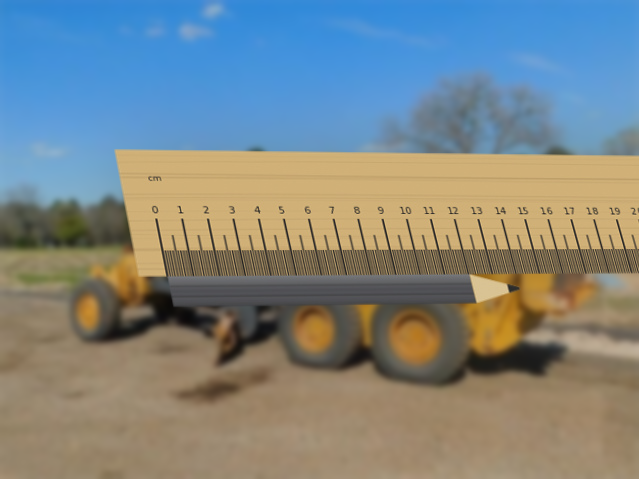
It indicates cm 14
